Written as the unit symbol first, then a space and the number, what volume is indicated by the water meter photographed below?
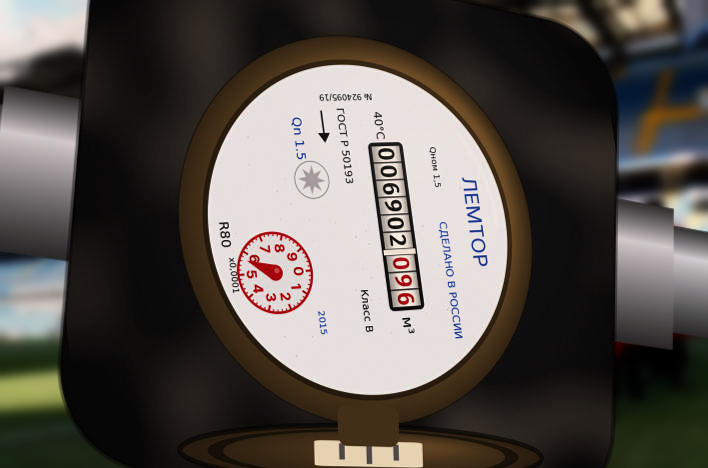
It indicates m³ 6902.0965
